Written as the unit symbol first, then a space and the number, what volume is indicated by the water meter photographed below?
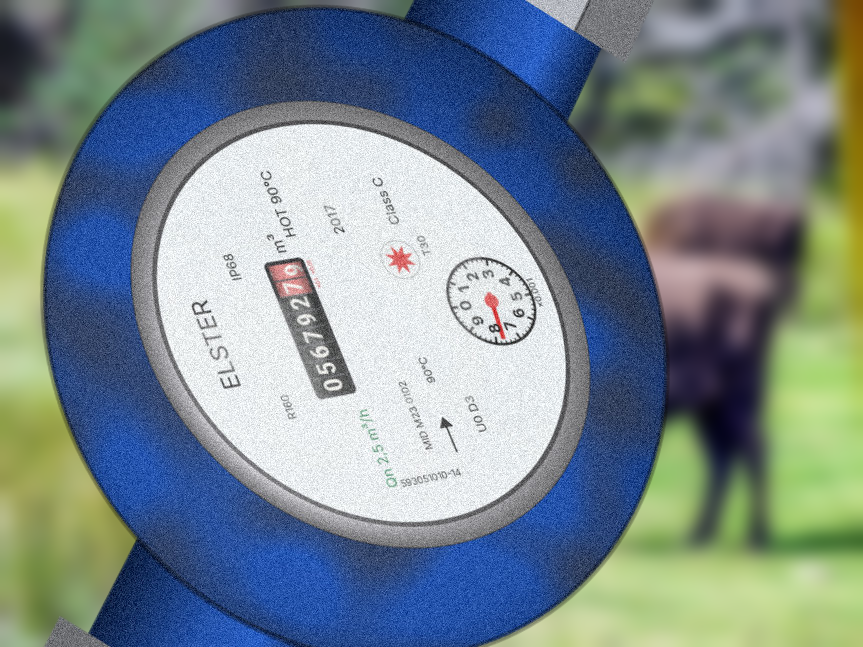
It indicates m³ 56792.787
